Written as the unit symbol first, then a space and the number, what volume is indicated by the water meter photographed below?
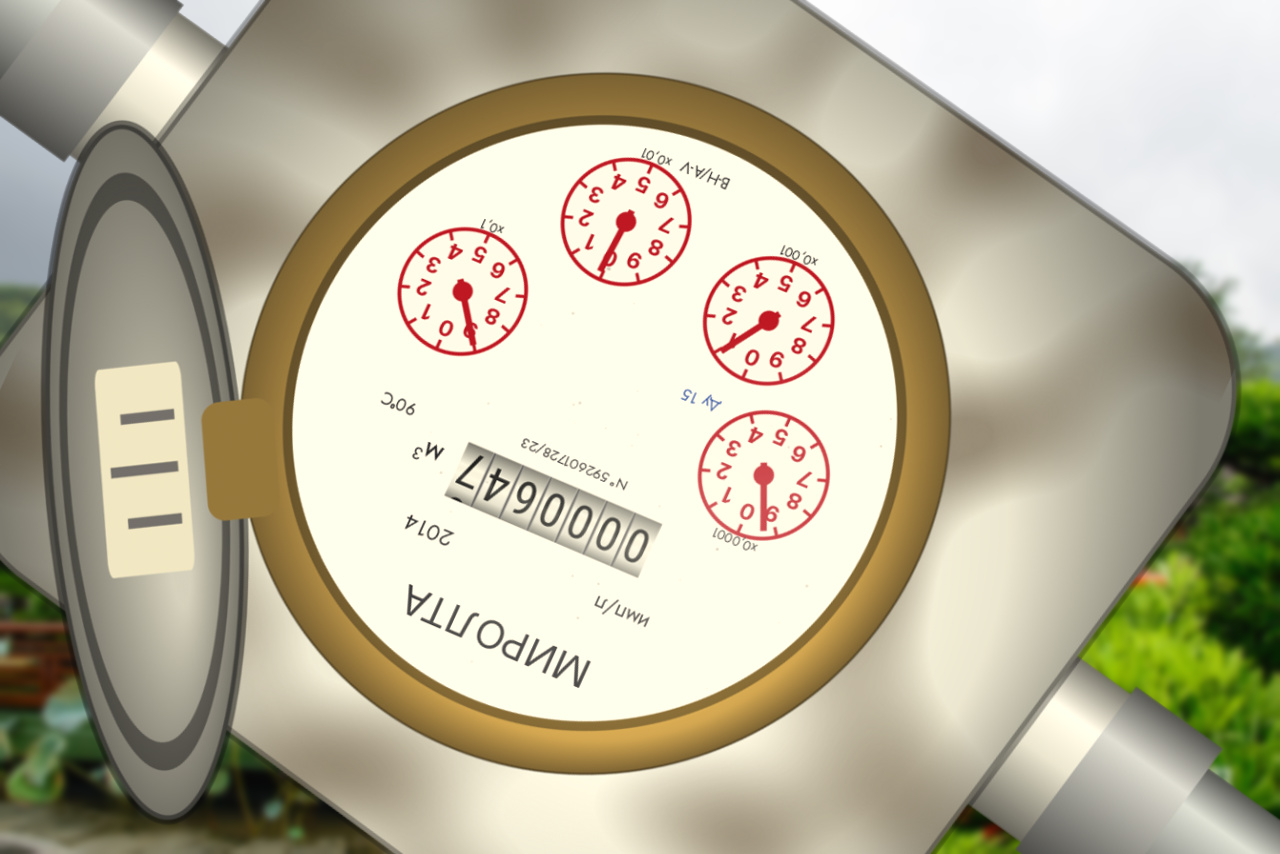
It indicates m³ 646.9009
